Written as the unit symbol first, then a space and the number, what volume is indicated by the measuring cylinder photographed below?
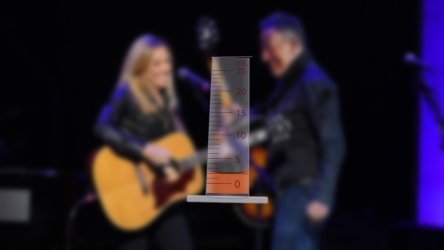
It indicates mL 2
